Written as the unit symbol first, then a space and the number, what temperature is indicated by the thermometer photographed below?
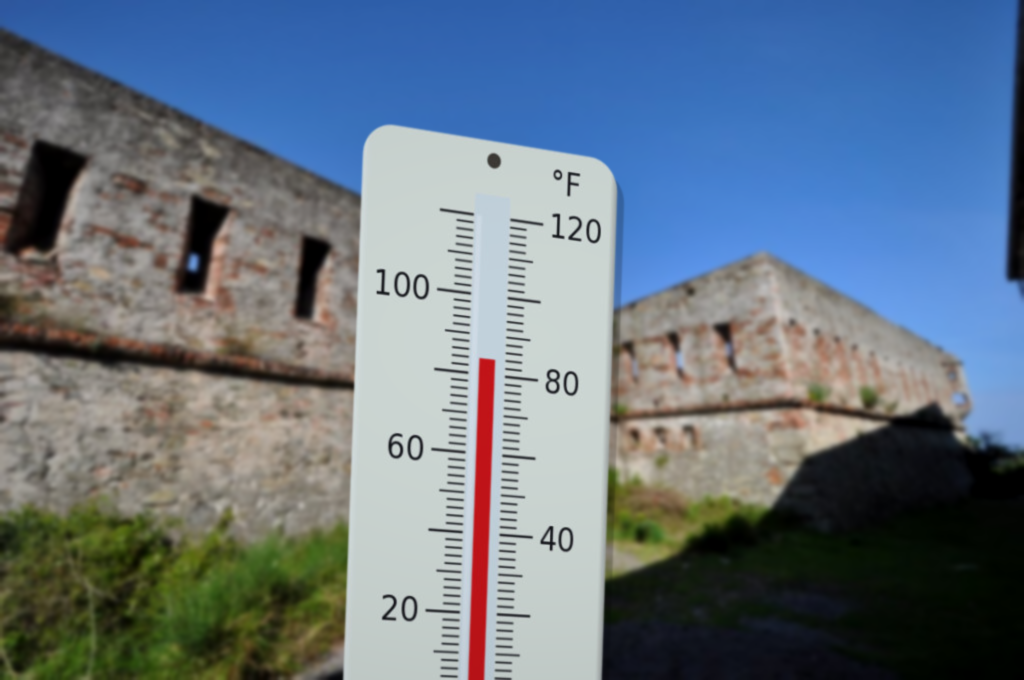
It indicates °F 84
